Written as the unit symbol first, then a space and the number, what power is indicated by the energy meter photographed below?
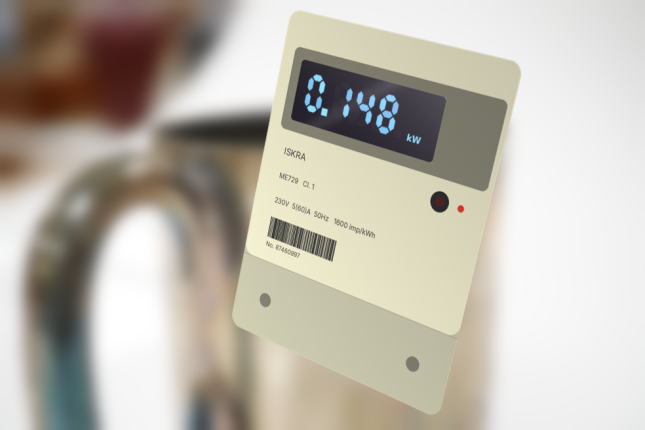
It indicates kW 0.148
